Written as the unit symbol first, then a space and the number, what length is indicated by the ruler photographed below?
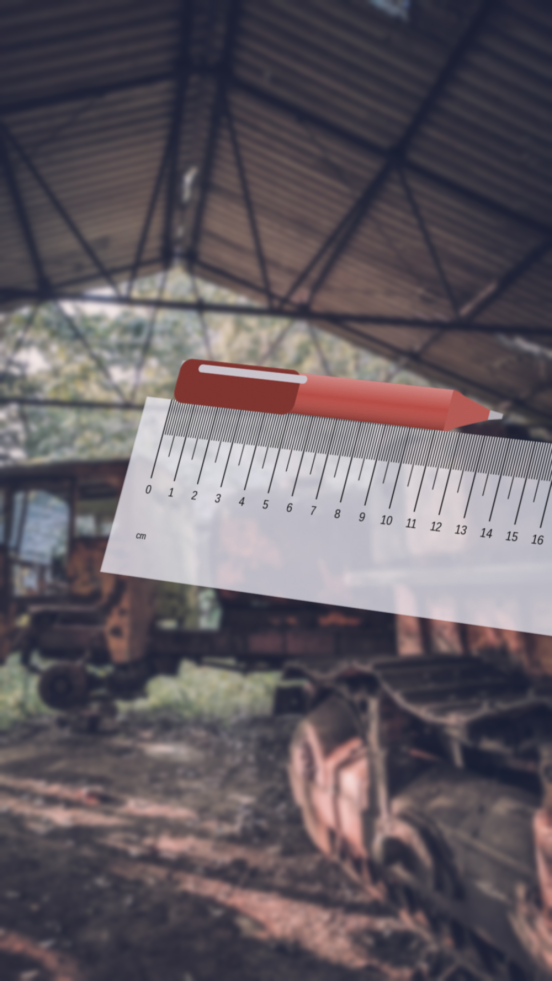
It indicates cm 13.5
